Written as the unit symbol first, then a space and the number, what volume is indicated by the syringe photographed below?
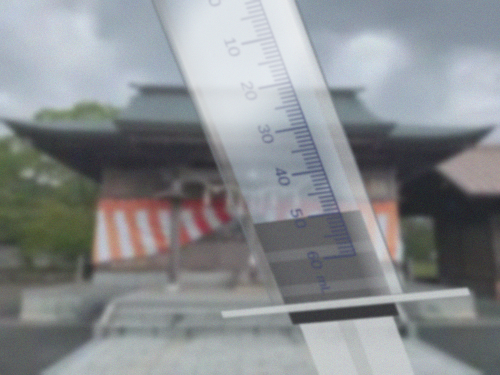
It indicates mL 50
